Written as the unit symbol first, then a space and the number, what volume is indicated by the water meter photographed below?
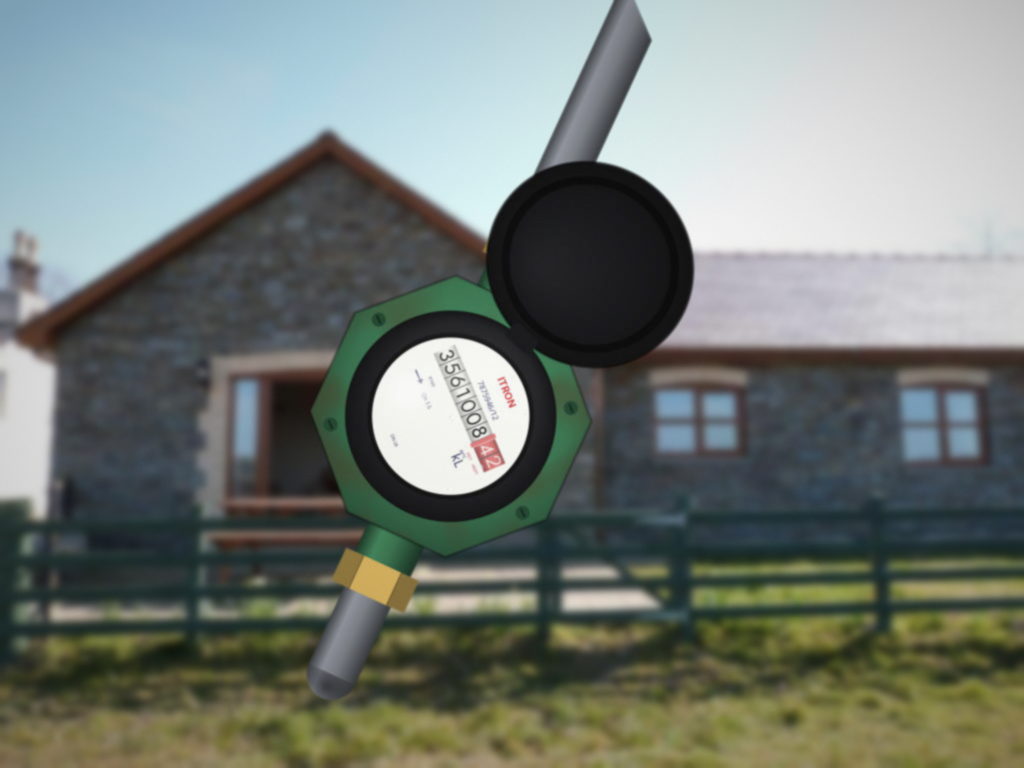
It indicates kL 3561008.42
